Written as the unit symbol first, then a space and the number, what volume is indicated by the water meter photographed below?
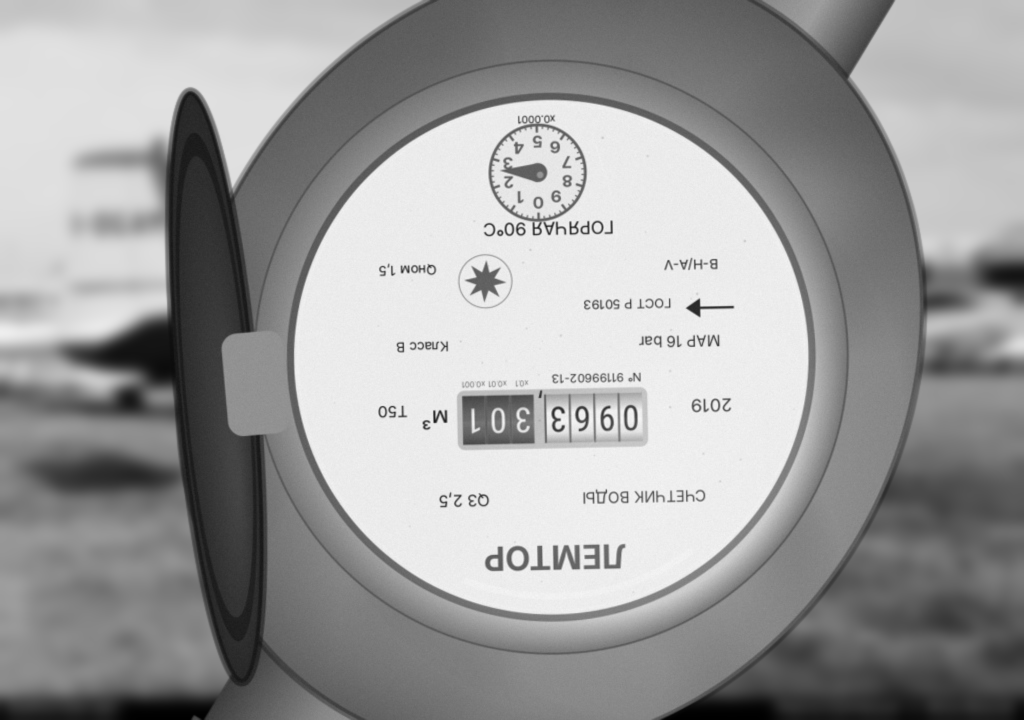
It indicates m³ 963.3012
